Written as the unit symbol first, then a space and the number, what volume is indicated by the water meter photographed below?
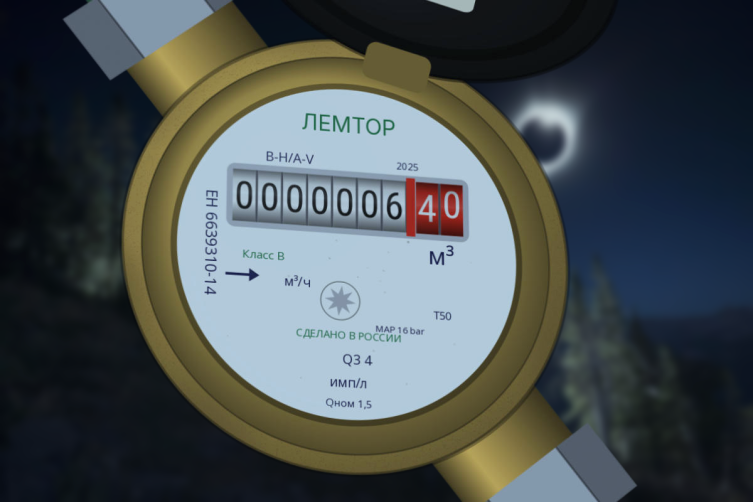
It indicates m³ 6.40
